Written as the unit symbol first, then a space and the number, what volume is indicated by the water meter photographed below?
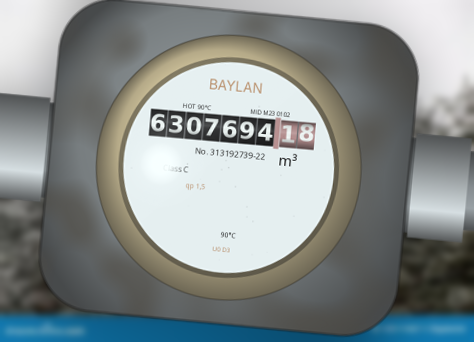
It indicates m³ 6307694.18
